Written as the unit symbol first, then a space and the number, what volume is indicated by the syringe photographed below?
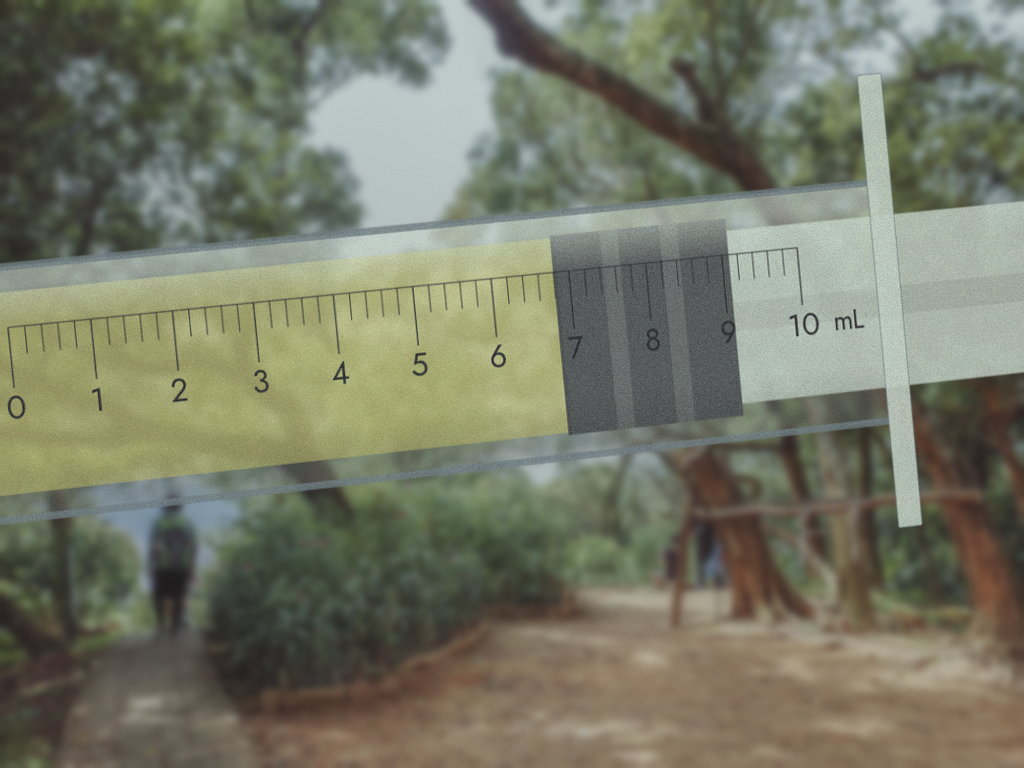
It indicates mL 6.8
